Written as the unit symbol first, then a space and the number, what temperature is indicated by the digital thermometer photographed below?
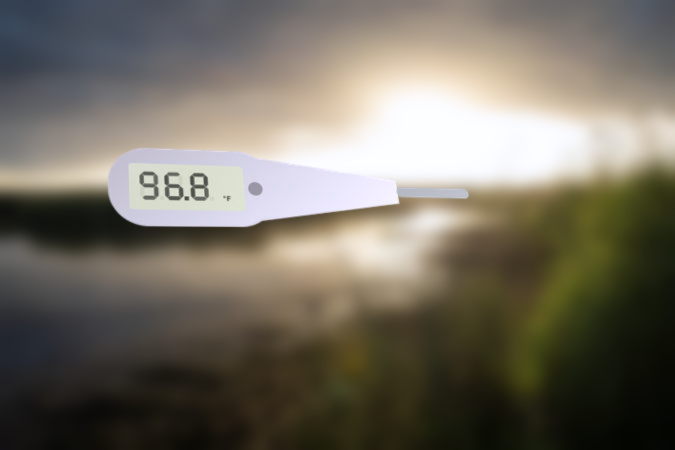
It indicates °F 96.8
